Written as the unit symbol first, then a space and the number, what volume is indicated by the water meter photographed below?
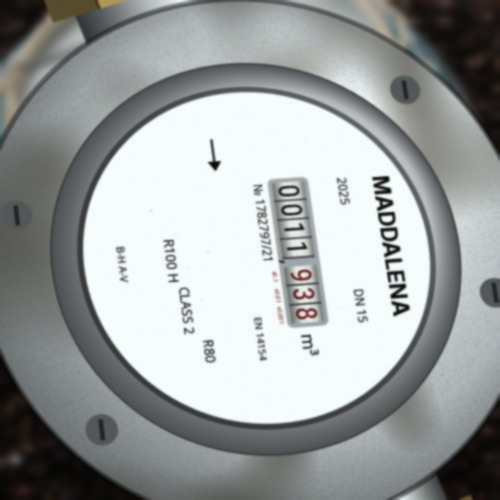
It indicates m³ 11.938
